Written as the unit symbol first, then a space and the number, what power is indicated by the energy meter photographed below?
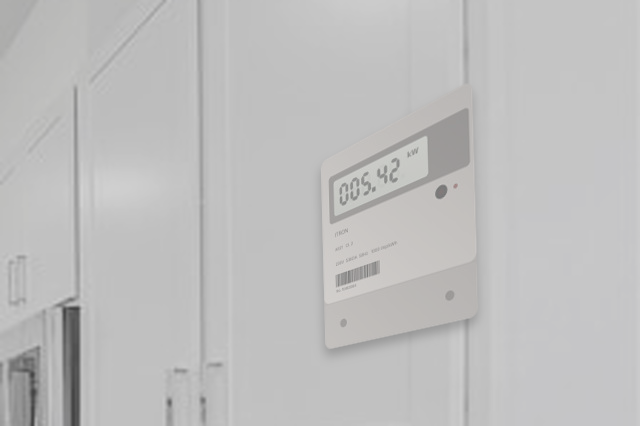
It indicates kW 5.42
